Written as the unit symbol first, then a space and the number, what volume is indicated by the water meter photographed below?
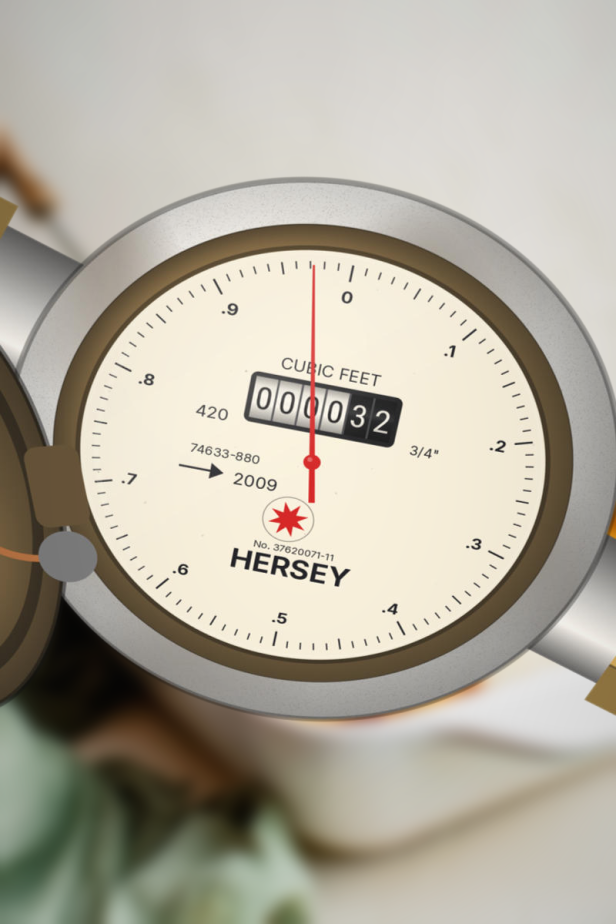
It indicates ft³ 31.97
